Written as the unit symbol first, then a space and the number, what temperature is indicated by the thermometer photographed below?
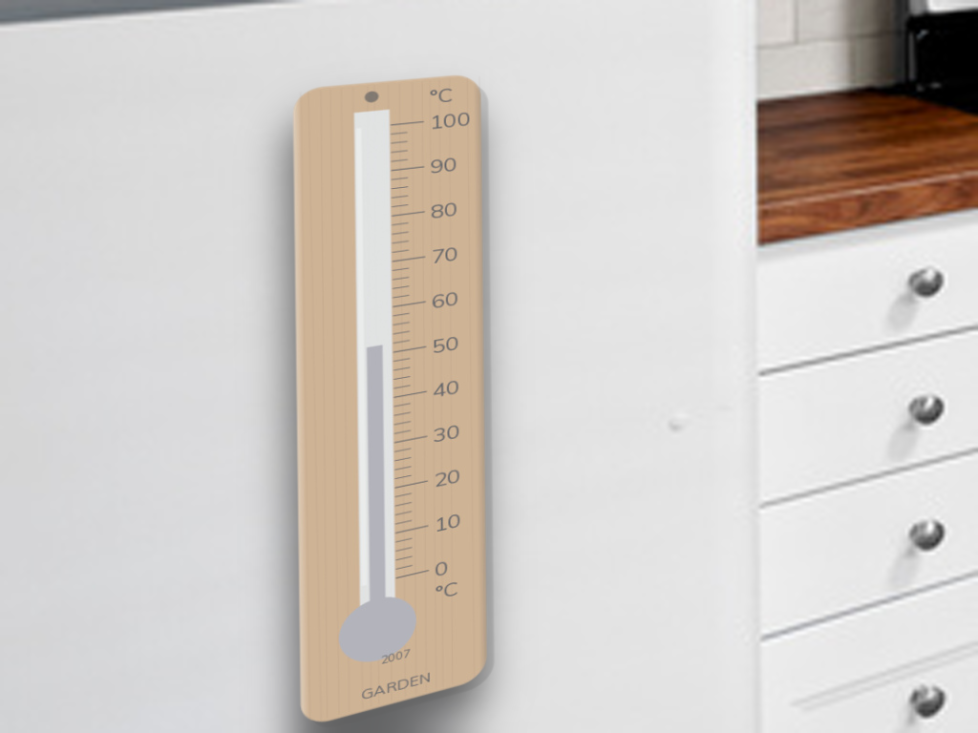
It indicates °C 52
